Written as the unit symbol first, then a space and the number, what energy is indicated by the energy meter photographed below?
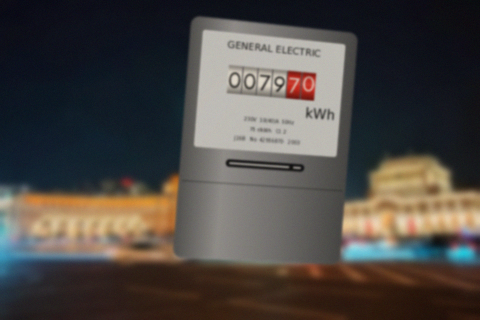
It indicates kWh 79.70
